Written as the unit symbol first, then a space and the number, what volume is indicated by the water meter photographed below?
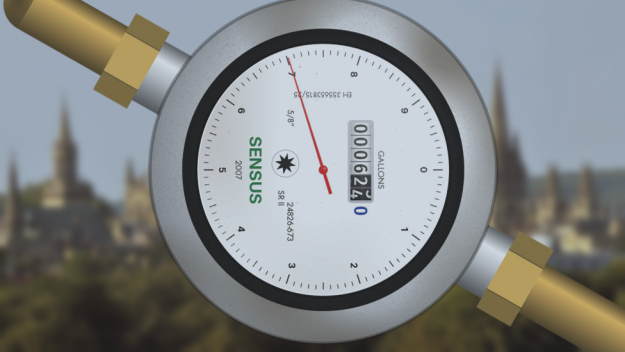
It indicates gal 6237.0
